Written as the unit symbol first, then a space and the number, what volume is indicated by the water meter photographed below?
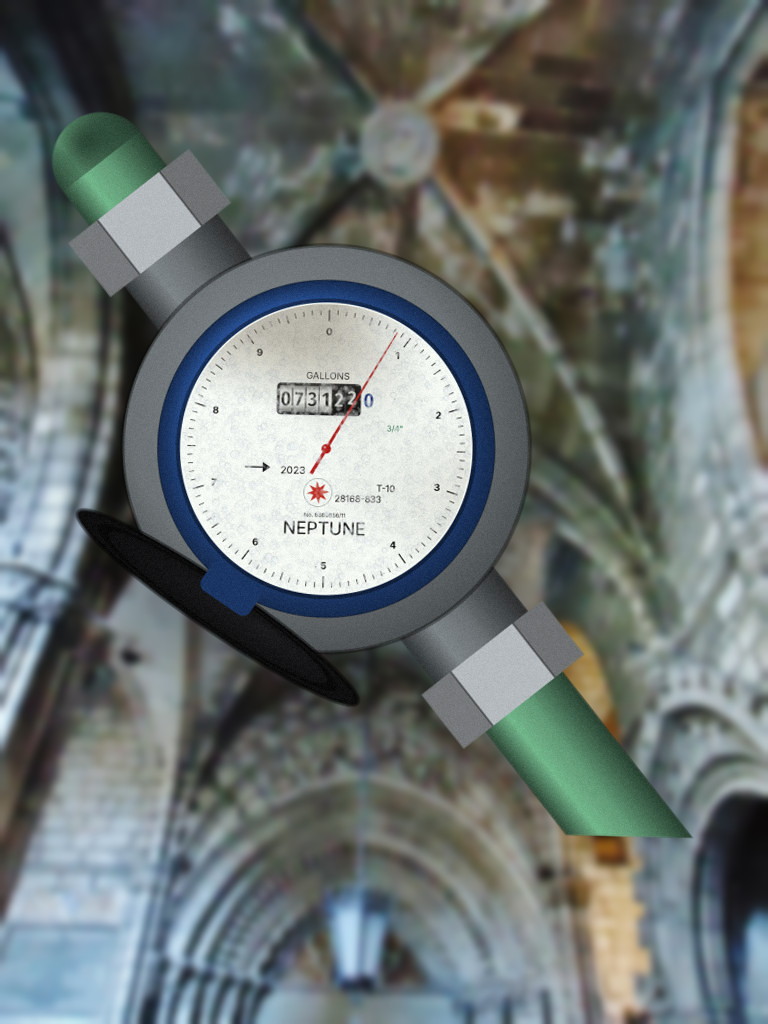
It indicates gal 731220.8
